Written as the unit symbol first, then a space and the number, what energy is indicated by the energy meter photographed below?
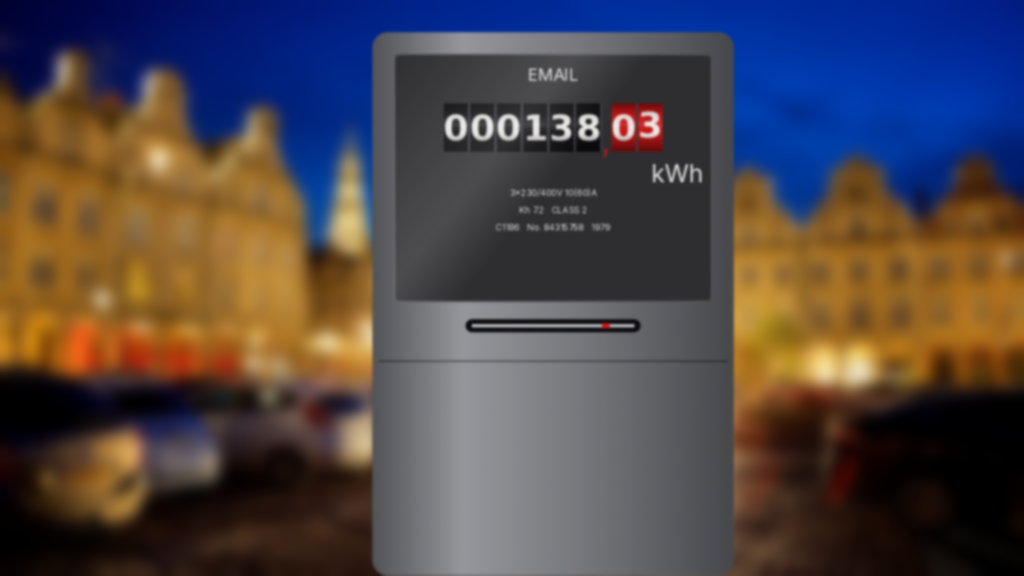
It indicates kWh 138.03
